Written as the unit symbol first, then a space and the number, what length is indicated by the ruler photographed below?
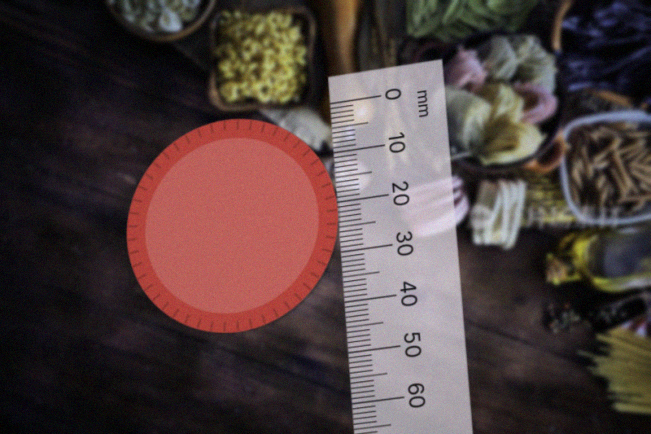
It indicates mm 43
